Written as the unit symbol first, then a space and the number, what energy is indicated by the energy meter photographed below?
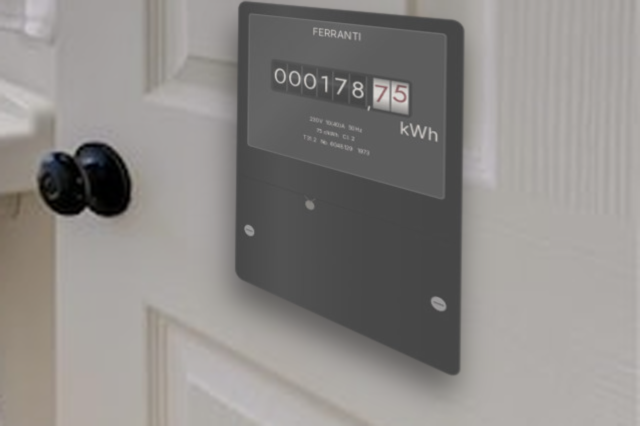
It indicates kWh 178.75
